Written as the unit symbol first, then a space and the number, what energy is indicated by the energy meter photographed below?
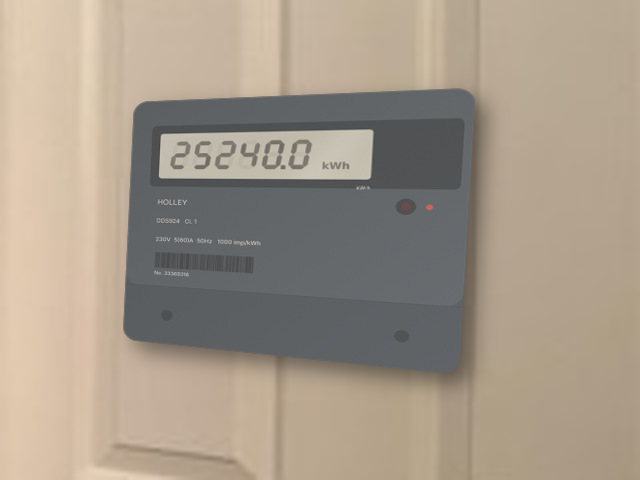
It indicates kWh 25240.0
